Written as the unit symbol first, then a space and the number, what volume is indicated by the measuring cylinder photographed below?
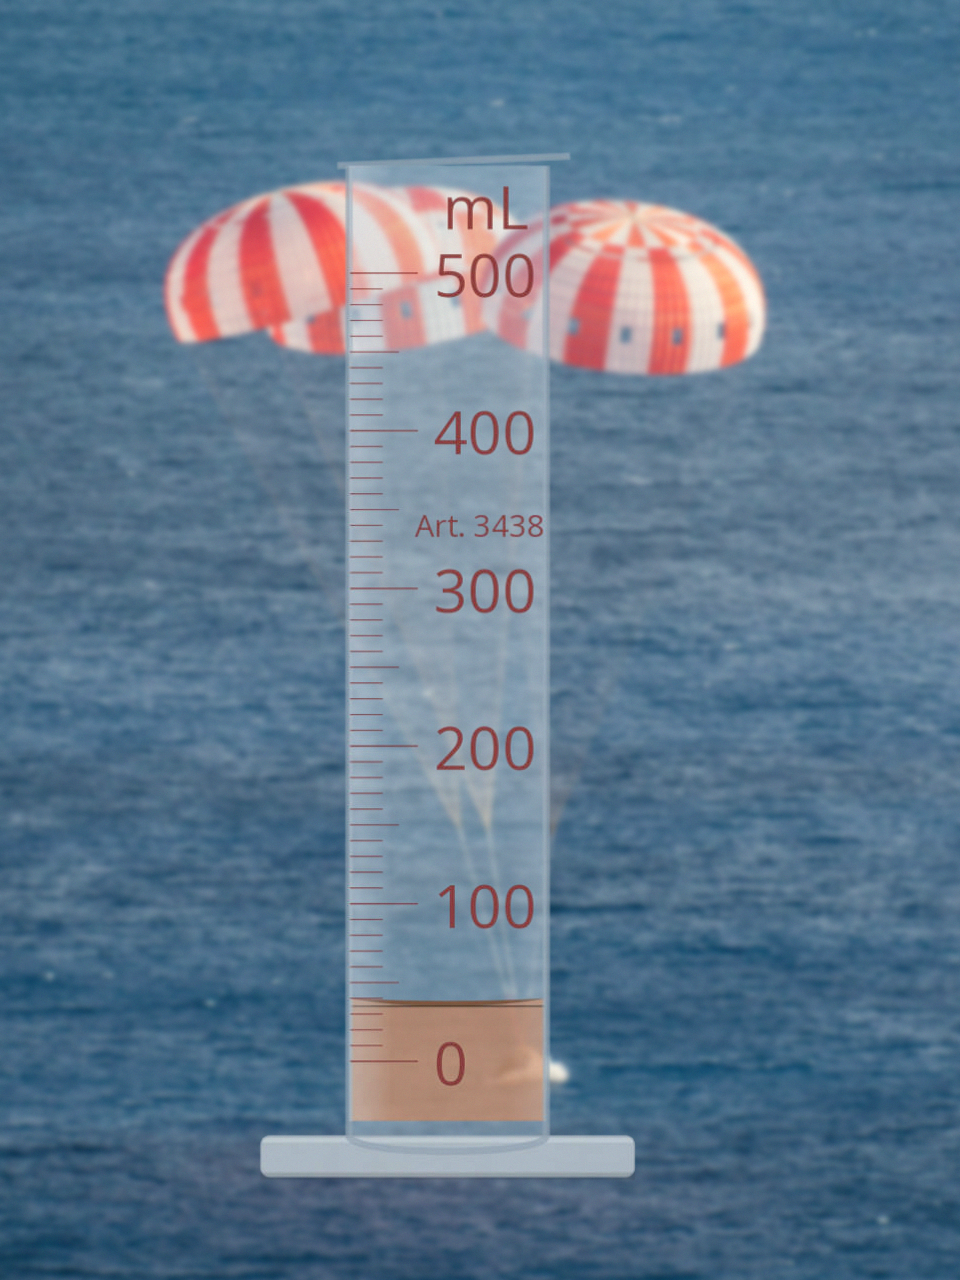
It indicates mL 35
